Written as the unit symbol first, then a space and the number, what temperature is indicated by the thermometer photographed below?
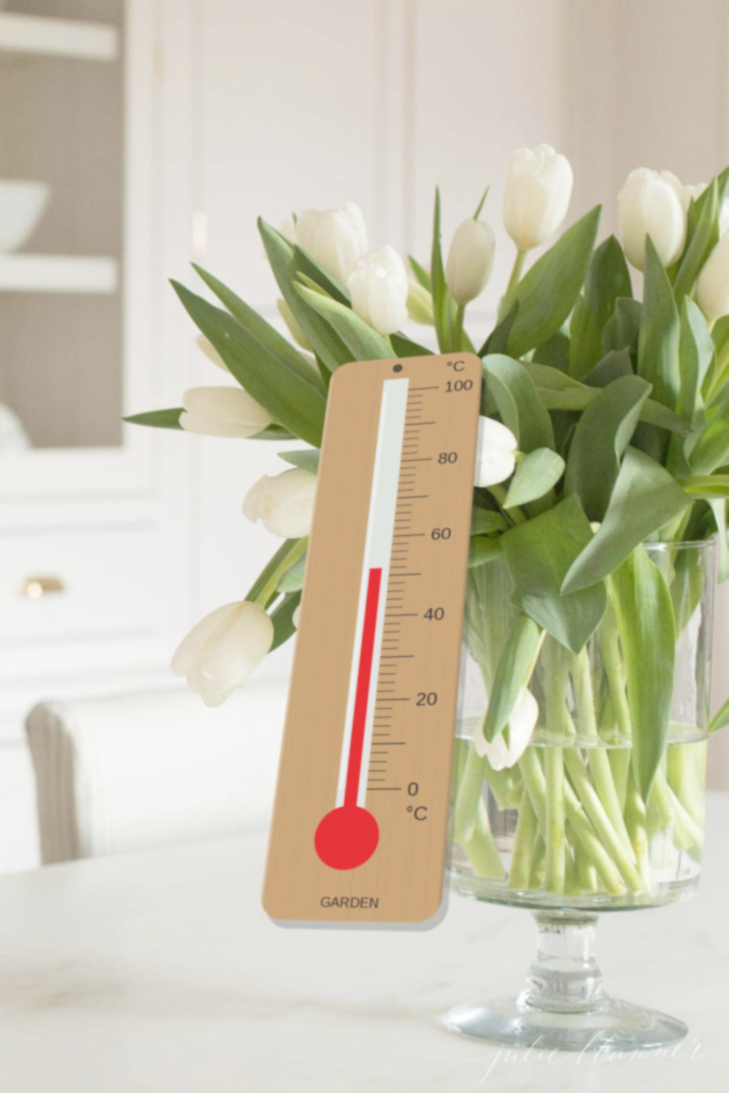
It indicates °C 52
